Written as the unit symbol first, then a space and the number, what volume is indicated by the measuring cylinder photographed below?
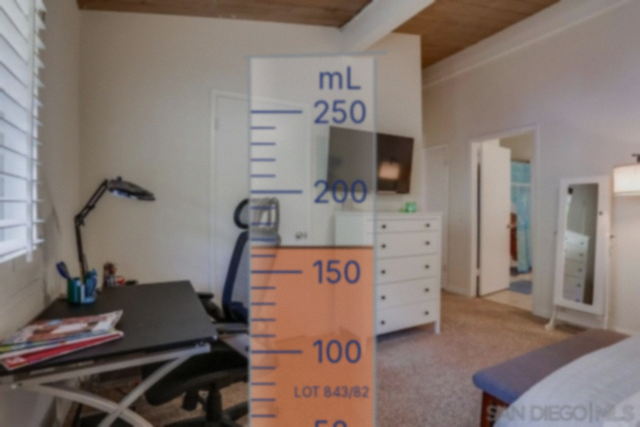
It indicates mL 165
